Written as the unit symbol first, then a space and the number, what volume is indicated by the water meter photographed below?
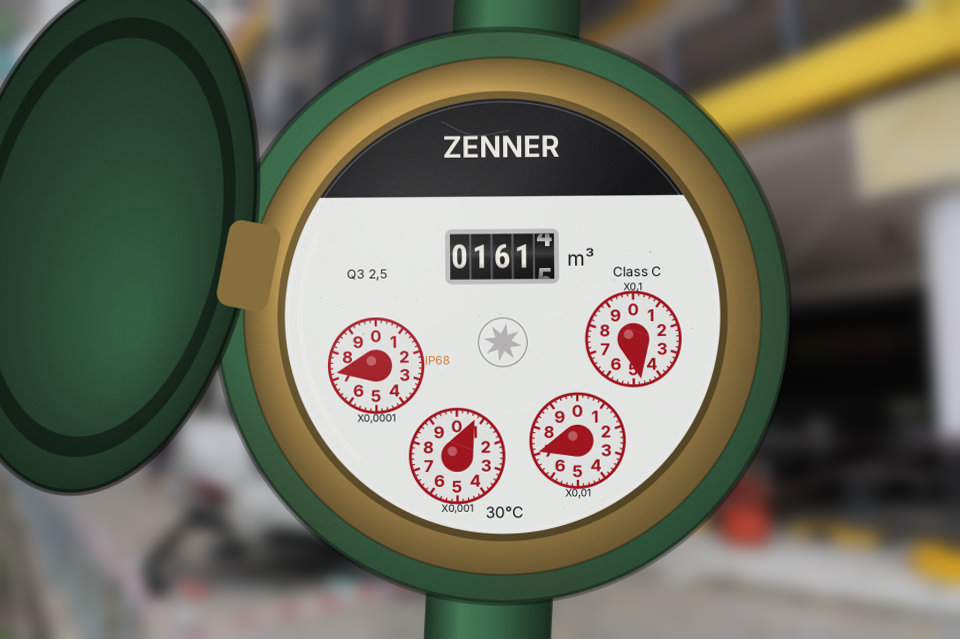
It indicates m³ 1614.4707
